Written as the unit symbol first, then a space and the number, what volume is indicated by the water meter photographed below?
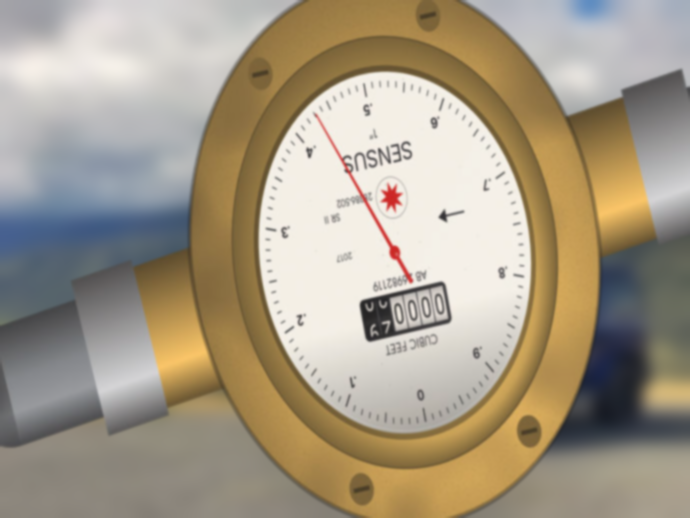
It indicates ft³ 29.43
